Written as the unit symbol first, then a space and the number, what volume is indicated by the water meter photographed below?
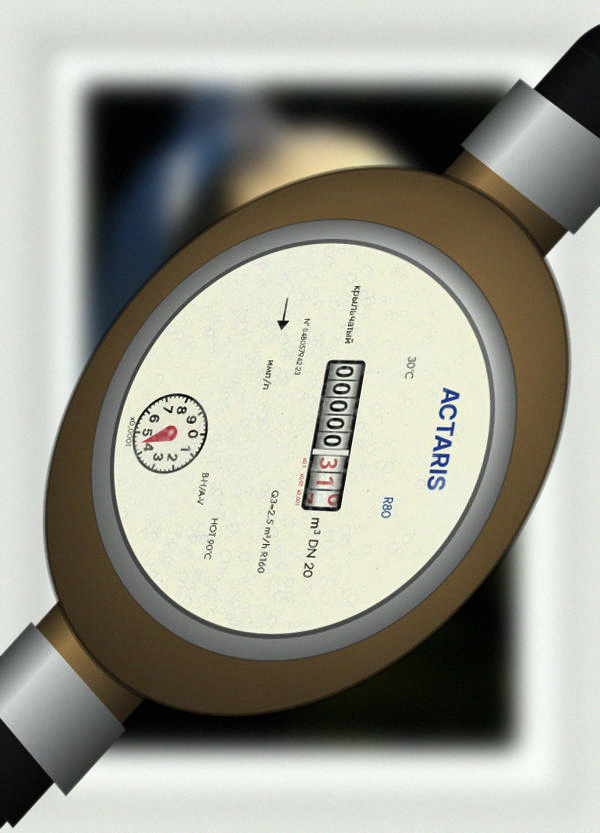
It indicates m³ 0.3164
